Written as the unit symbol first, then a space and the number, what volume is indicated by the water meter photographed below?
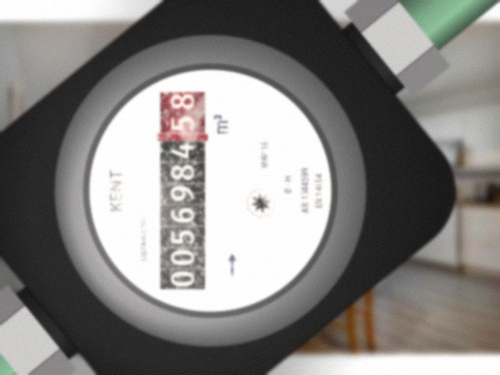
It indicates m³ 56984.58
